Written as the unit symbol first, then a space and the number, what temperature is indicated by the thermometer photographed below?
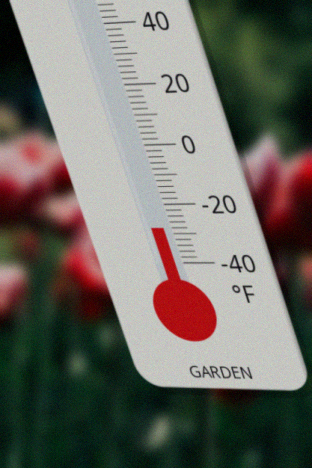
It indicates °F -28
